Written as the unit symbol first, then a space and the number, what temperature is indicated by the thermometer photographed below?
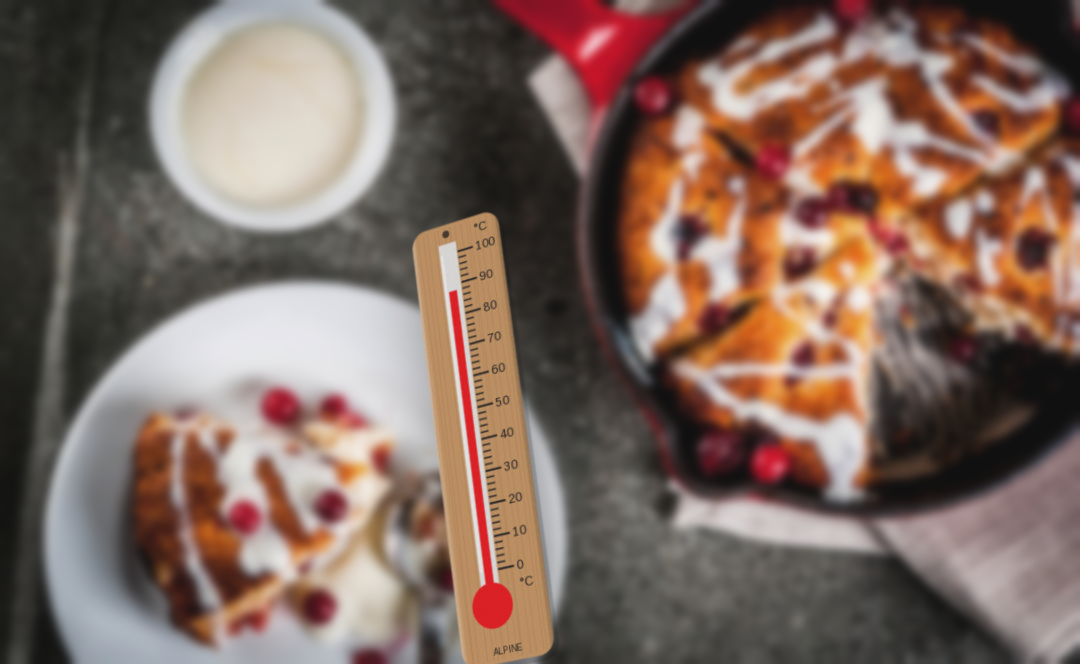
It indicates °C 88
